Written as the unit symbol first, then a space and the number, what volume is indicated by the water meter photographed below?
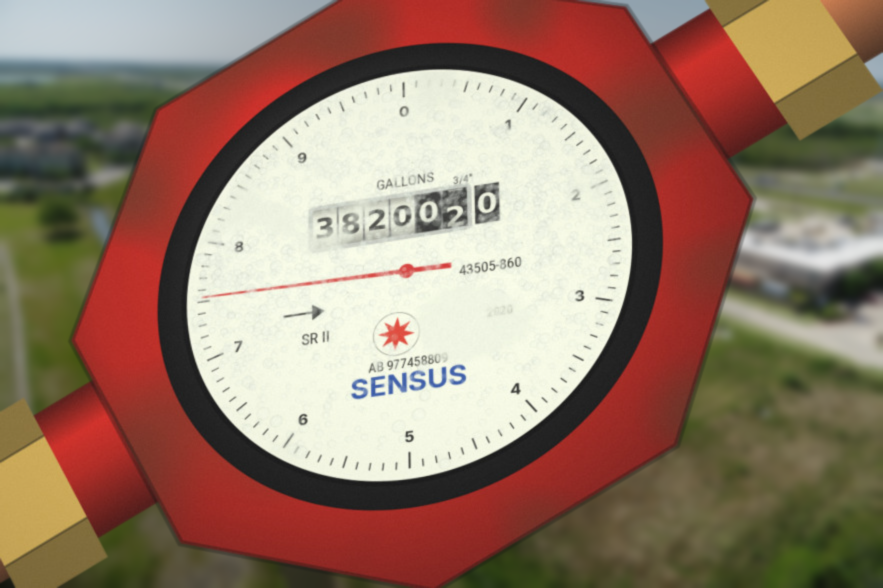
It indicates gal 3820017.5
